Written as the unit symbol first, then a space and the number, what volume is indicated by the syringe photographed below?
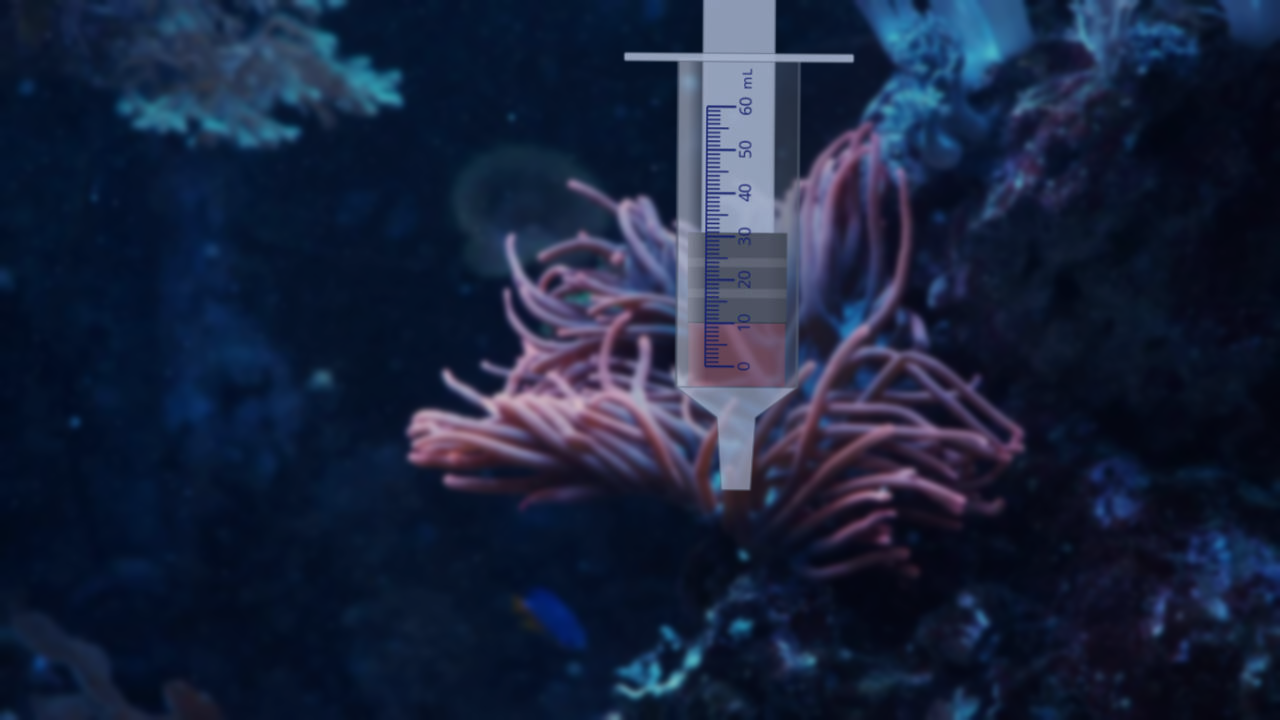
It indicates mL 10
